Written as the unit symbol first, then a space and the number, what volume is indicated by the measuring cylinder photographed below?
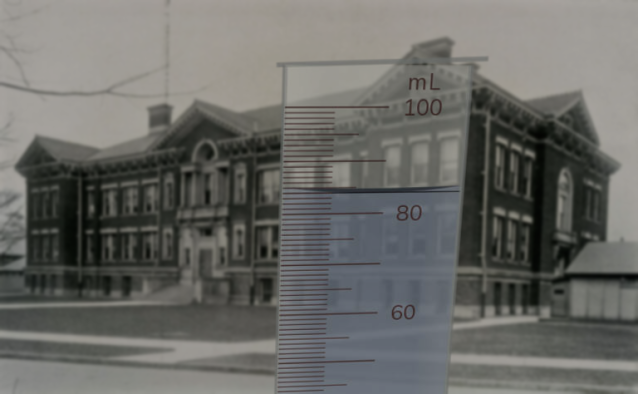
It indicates mL 84
